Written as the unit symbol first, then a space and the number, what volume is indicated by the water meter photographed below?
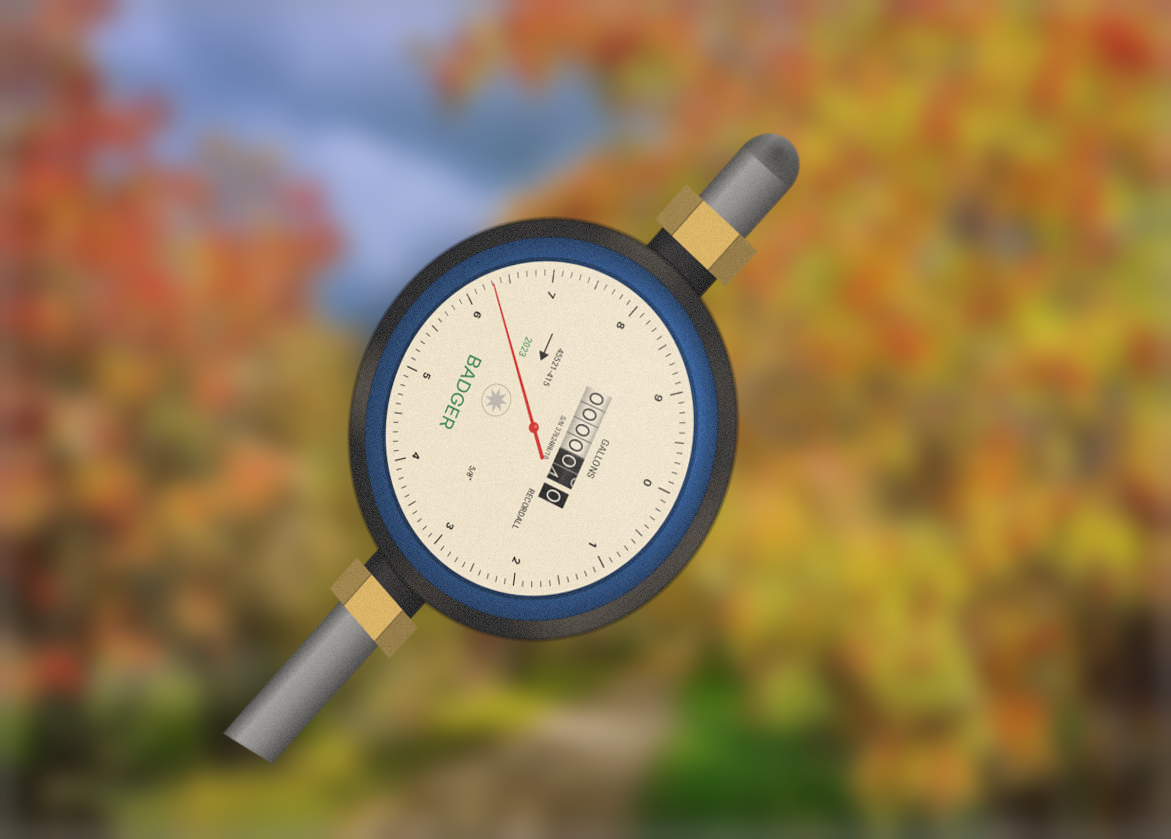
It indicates gal 36.3
